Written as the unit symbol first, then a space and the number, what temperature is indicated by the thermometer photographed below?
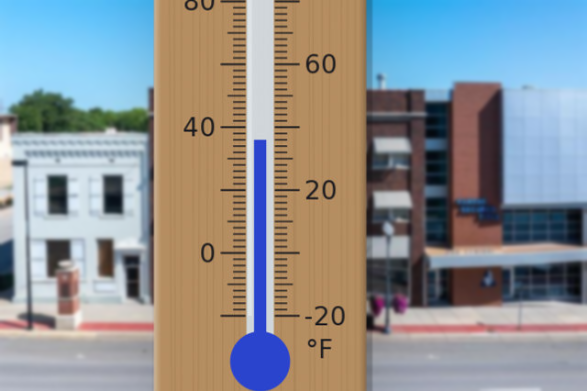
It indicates °F 36
